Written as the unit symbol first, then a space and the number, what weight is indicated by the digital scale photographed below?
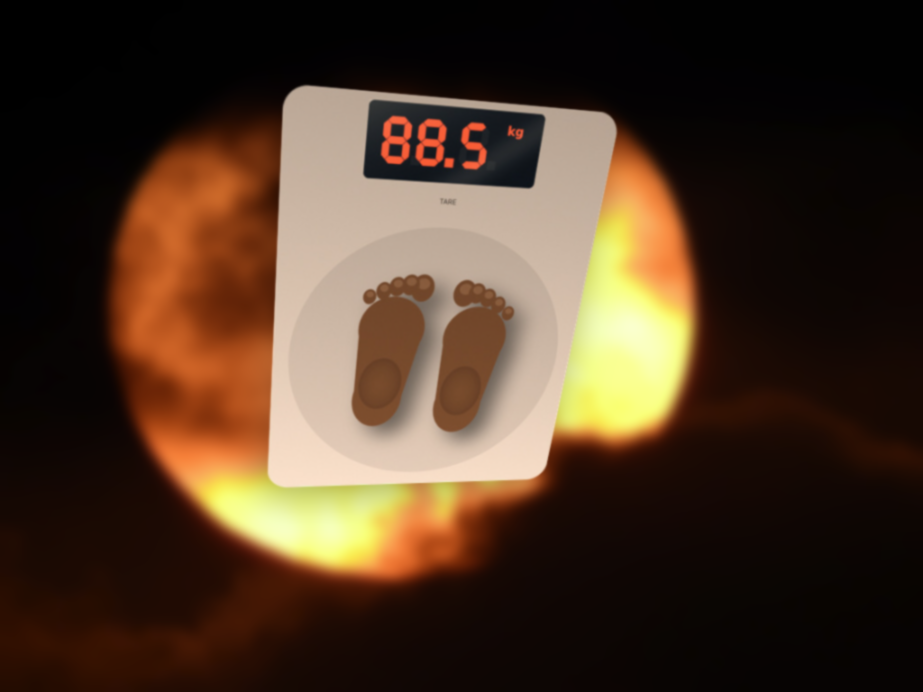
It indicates kg 88.5
